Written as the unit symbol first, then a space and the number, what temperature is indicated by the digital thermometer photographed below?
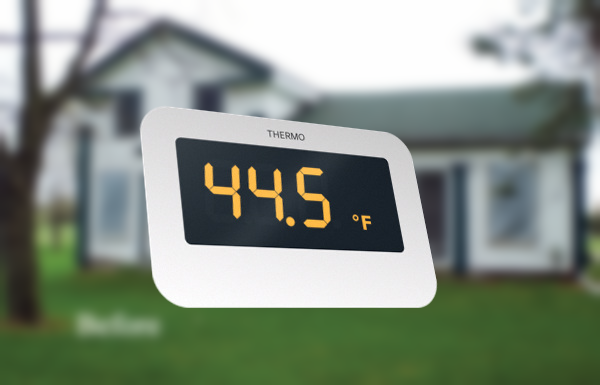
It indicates °F 44.5
